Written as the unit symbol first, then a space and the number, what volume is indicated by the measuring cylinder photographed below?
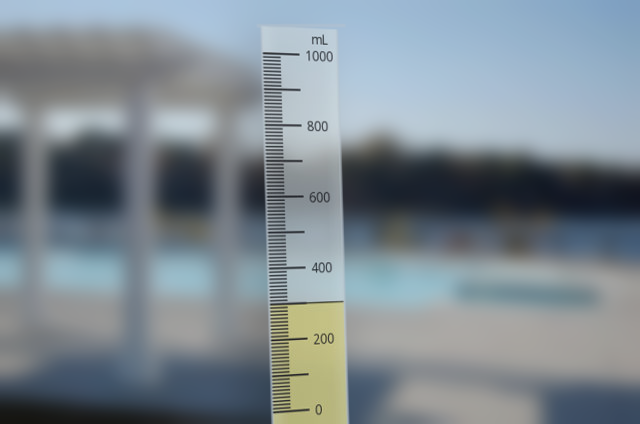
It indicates mL 300
